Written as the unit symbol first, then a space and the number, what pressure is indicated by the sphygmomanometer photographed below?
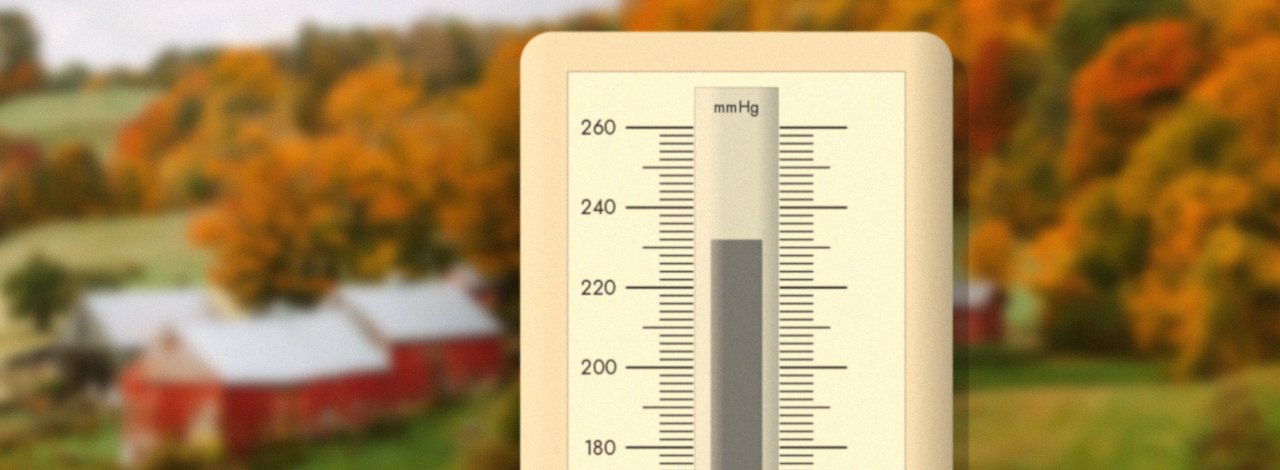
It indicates mmHg 232
